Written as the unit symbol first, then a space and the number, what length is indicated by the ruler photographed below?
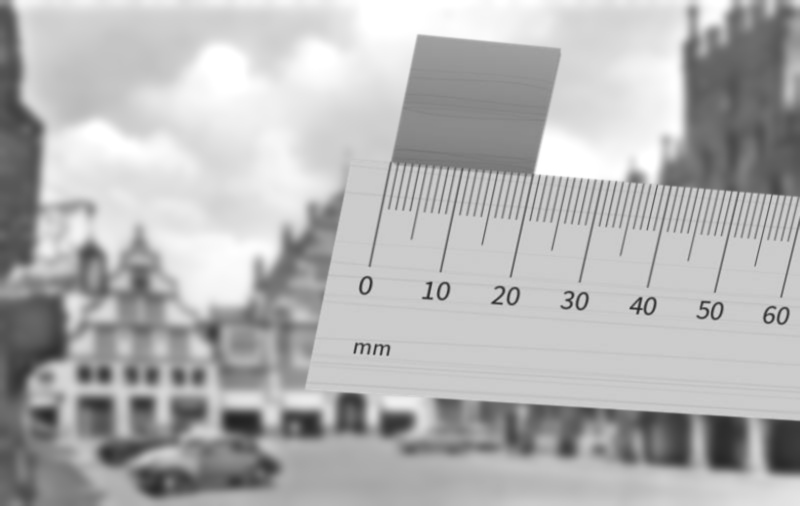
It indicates mm 20
